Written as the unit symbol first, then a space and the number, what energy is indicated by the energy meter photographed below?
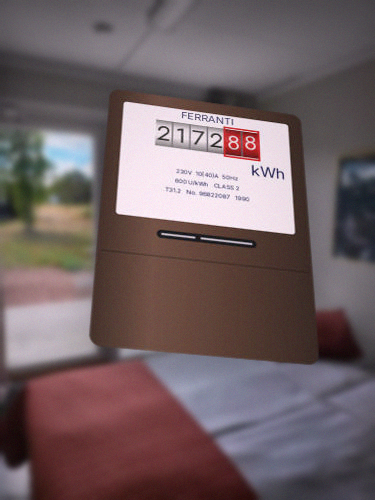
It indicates kWh 2172.88
